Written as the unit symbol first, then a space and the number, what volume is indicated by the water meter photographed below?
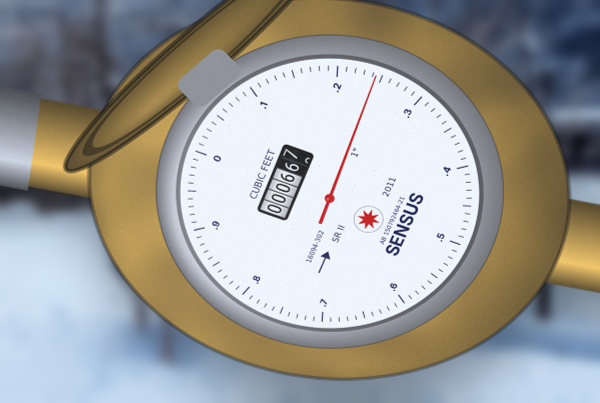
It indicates ft³ 667.24
